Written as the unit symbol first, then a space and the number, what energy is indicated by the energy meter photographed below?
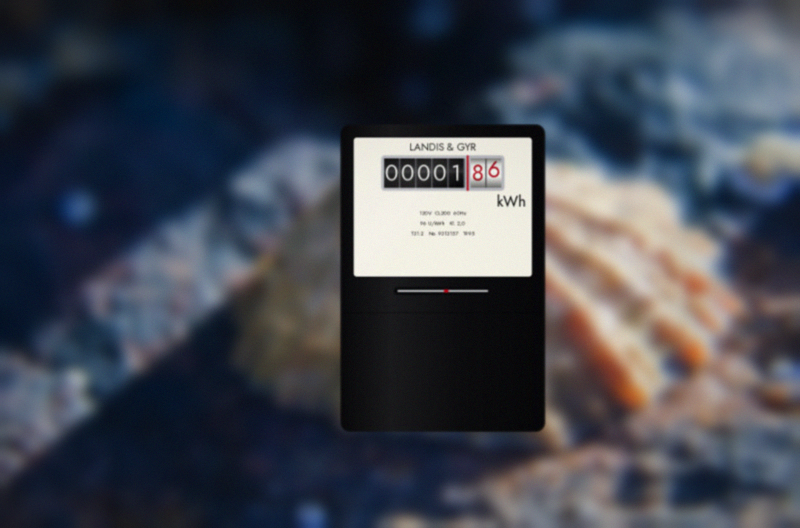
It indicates kWh 1.86
